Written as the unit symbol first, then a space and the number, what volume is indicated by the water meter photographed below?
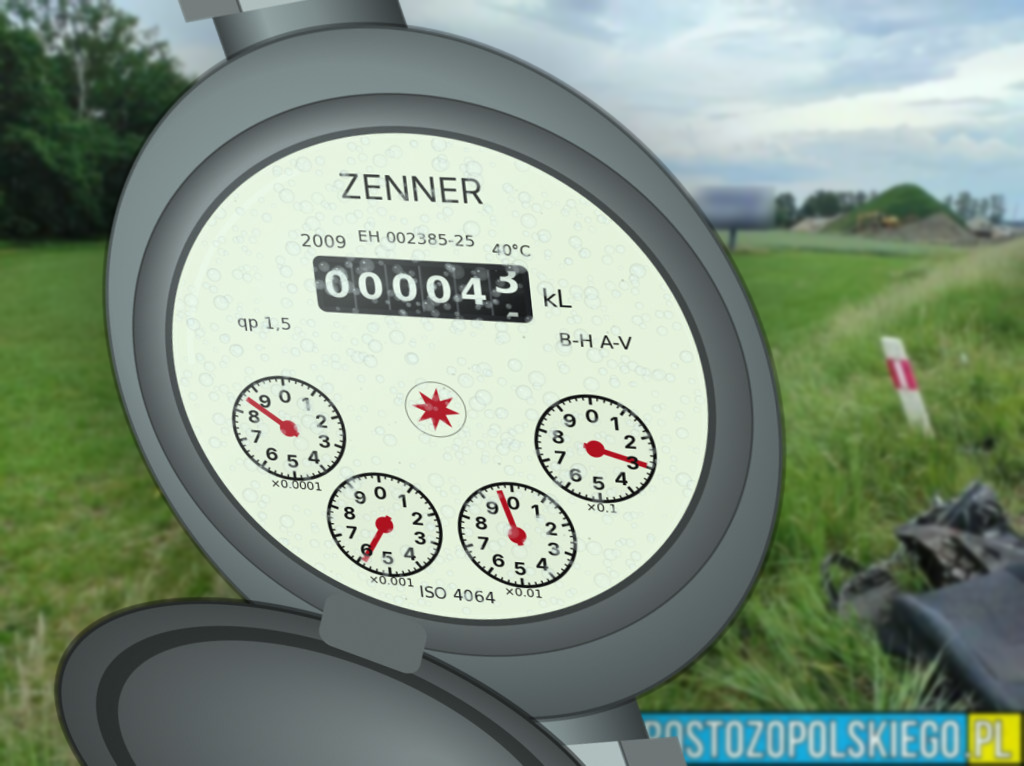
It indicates kL 43.2958
